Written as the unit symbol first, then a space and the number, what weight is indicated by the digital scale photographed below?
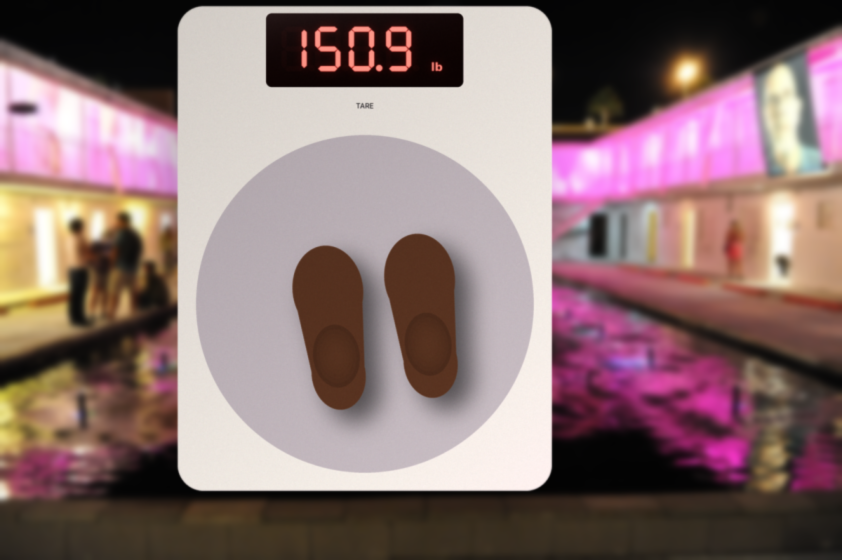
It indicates lb 150.9
